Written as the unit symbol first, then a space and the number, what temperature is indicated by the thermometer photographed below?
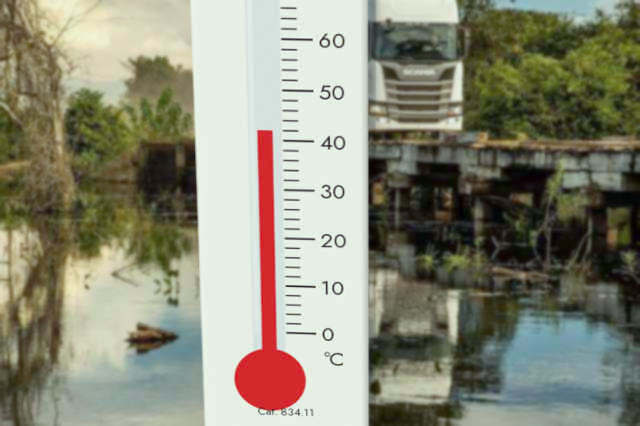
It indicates °C 42
